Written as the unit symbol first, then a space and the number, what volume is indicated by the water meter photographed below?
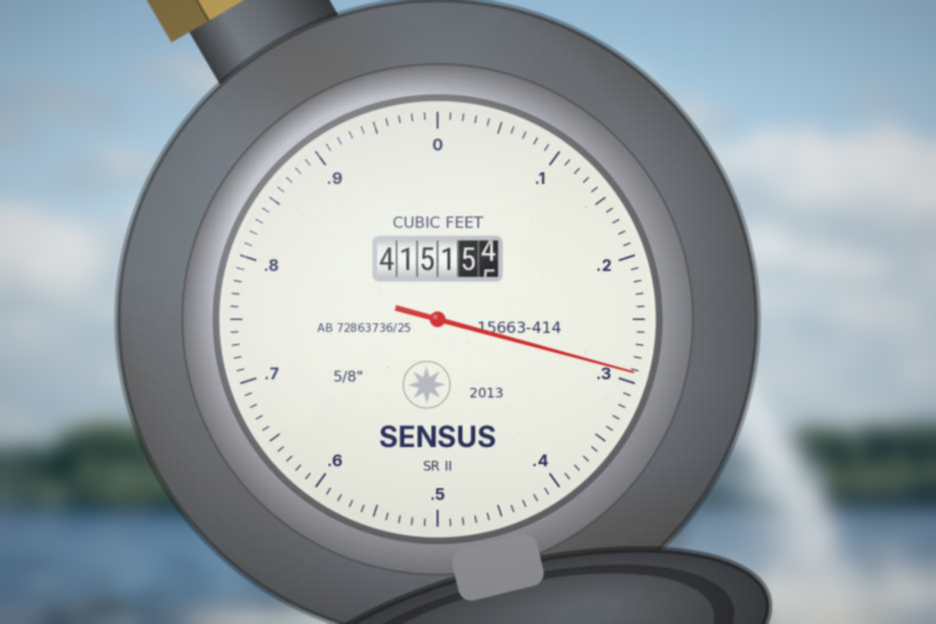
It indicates ft³ 415154.29
